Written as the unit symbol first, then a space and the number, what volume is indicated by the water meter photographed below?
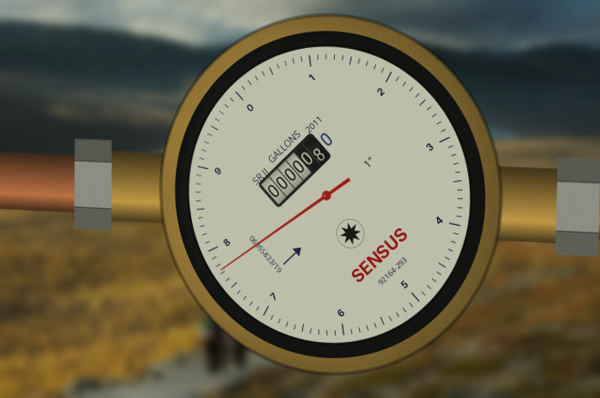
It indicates gal 77.7
